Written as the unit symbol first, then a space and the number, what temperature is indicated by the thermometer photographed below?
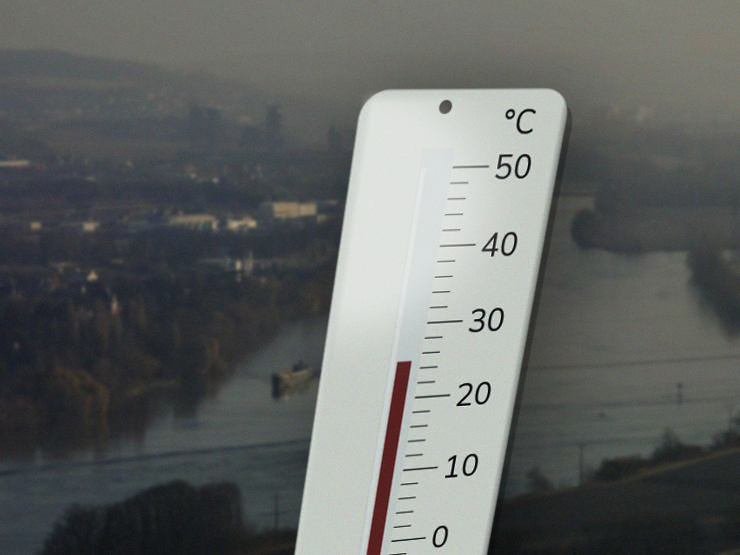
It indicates °C 25
